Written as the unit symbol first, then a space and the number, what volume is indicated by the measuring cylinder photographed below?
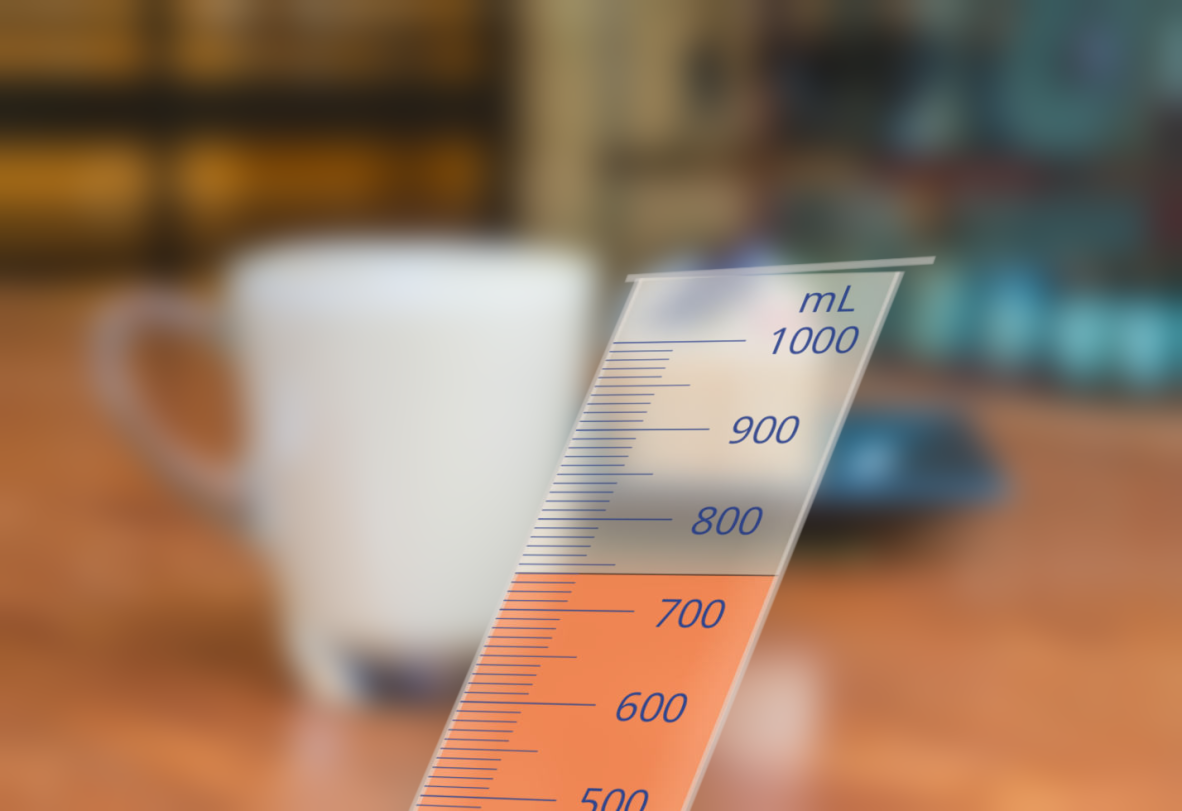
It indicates mL 740
